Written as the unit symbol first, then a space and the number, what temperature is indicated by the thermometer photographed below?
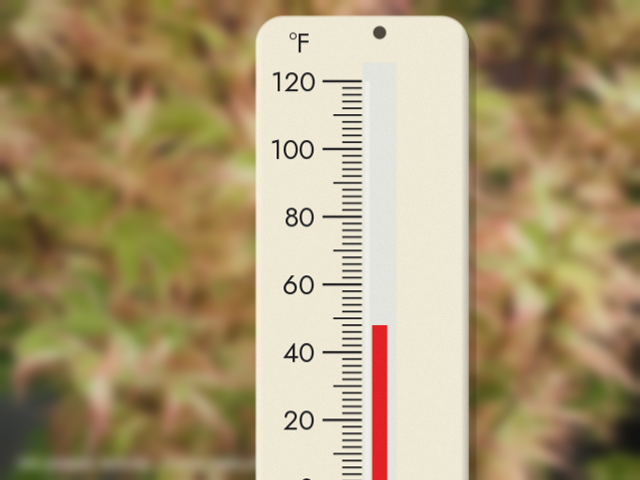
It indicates °F 48
